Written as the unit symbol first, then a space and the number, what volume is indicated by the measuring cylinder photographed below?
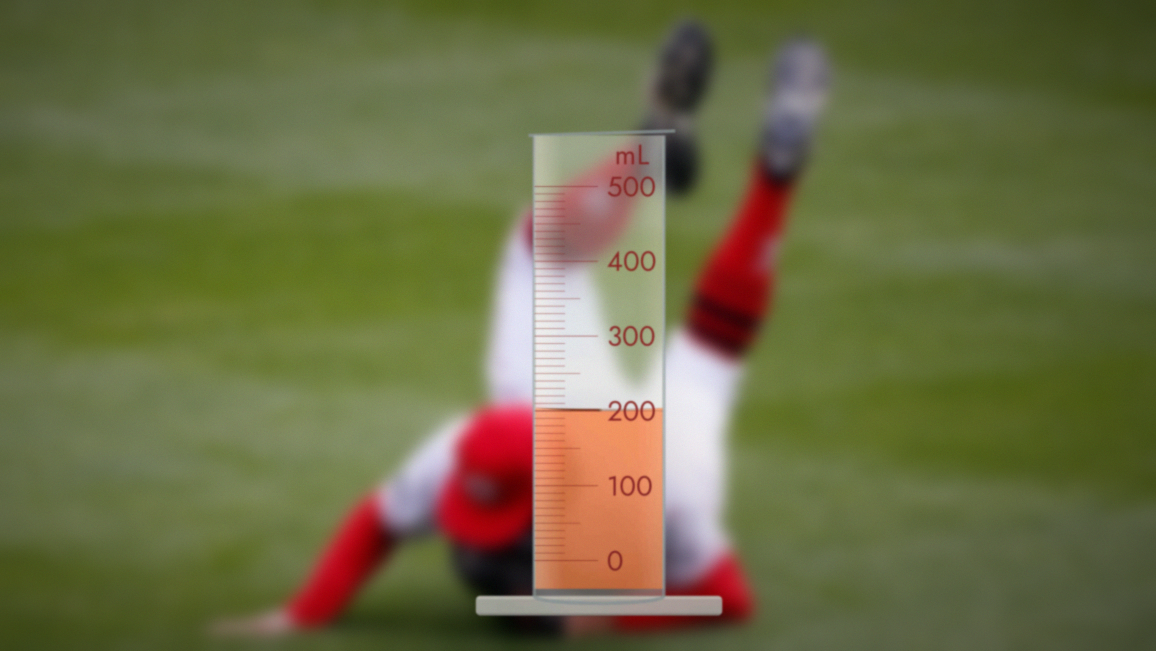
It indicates mL 200
